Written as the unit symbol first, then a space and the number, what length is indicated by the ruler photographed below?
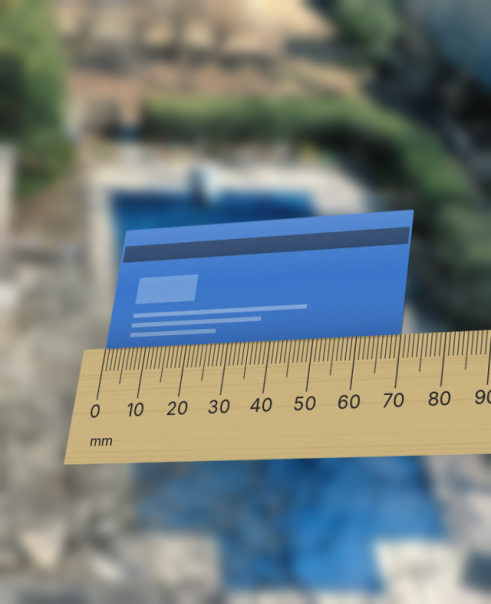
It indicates mm 70
